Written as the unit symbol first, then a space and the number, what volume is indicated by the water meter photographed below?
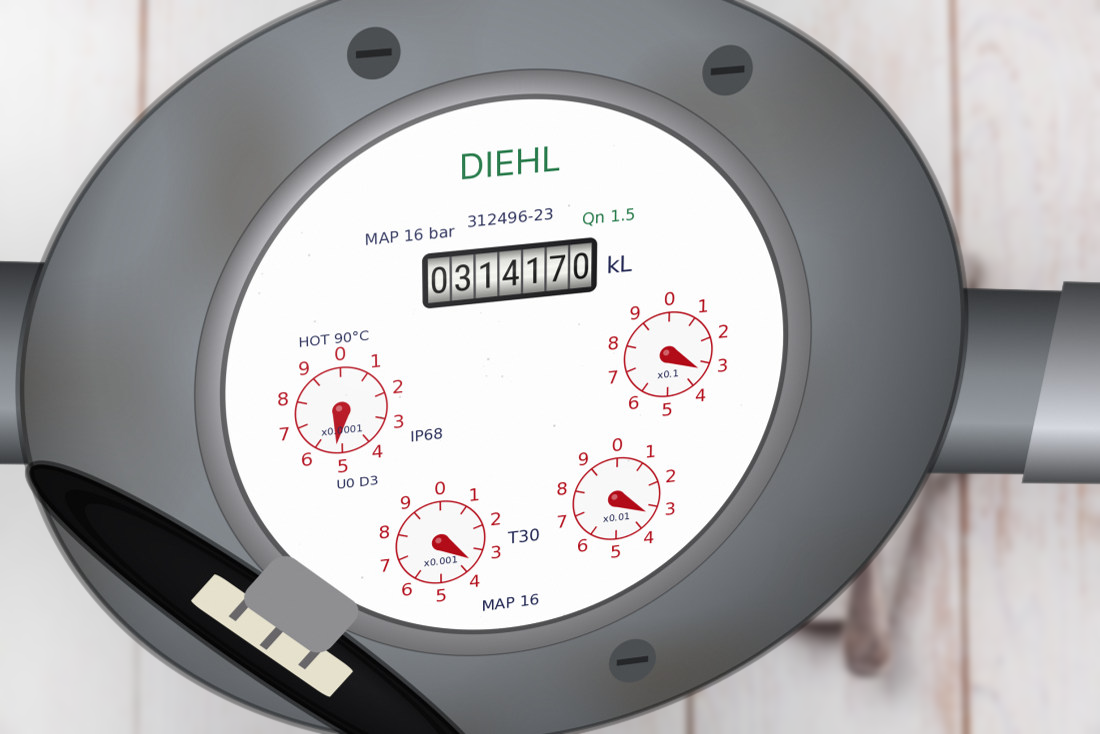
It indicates kL 314170.3335
